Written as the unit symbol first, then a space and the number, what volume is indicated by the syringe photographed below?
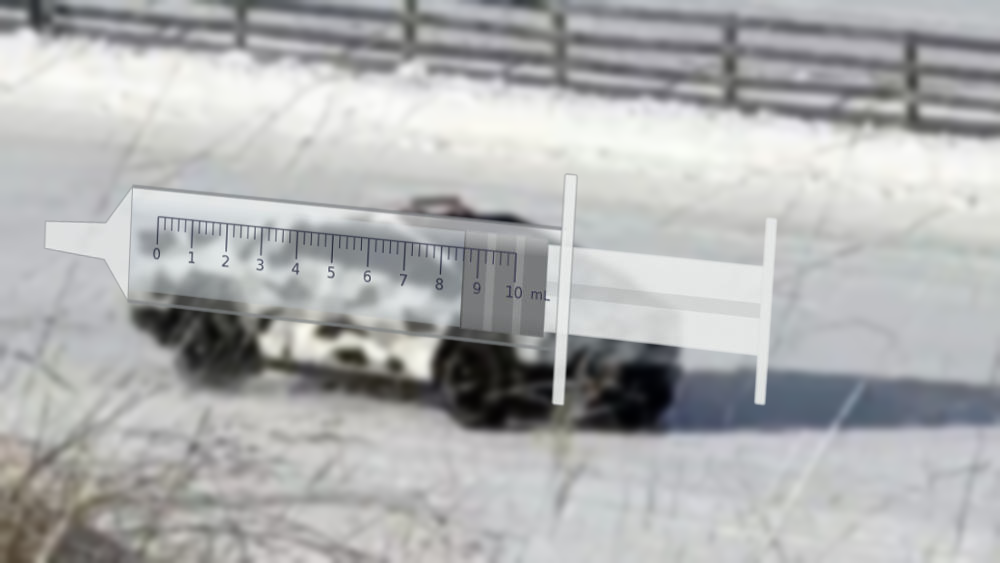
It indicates mL 8.6
